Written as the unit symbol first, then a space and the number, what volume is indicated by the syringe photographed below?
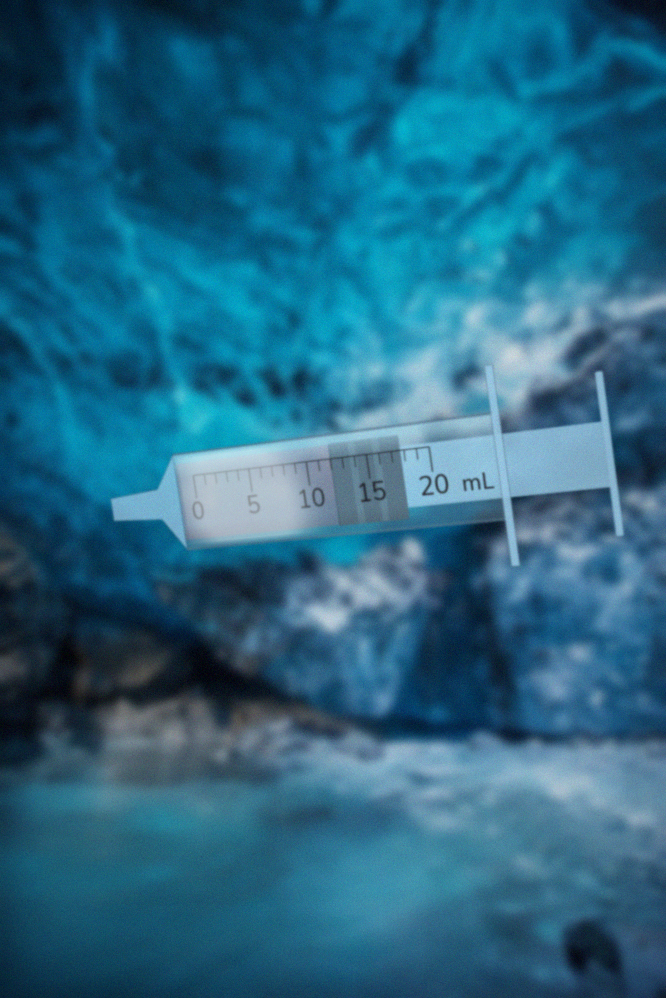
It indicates mL 12
